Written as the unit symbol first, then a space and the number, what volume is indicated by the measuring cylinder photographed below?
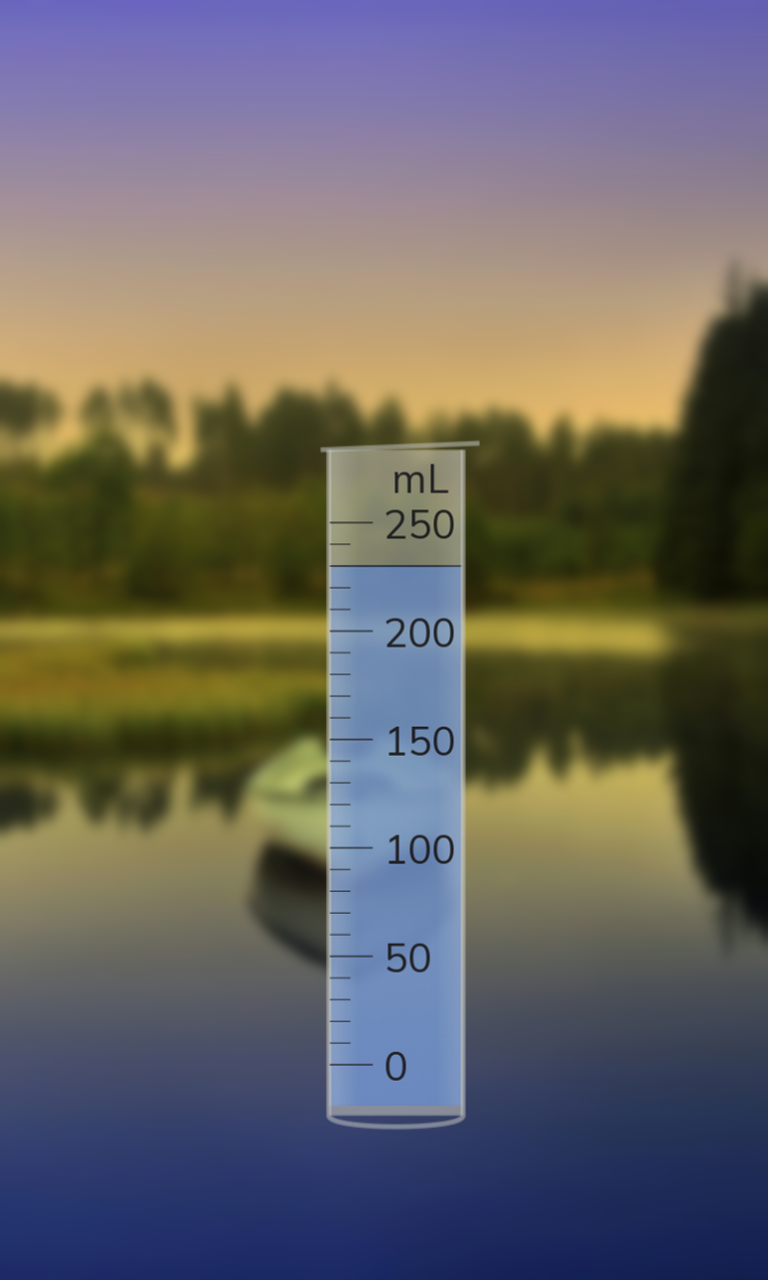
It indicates mL 230
